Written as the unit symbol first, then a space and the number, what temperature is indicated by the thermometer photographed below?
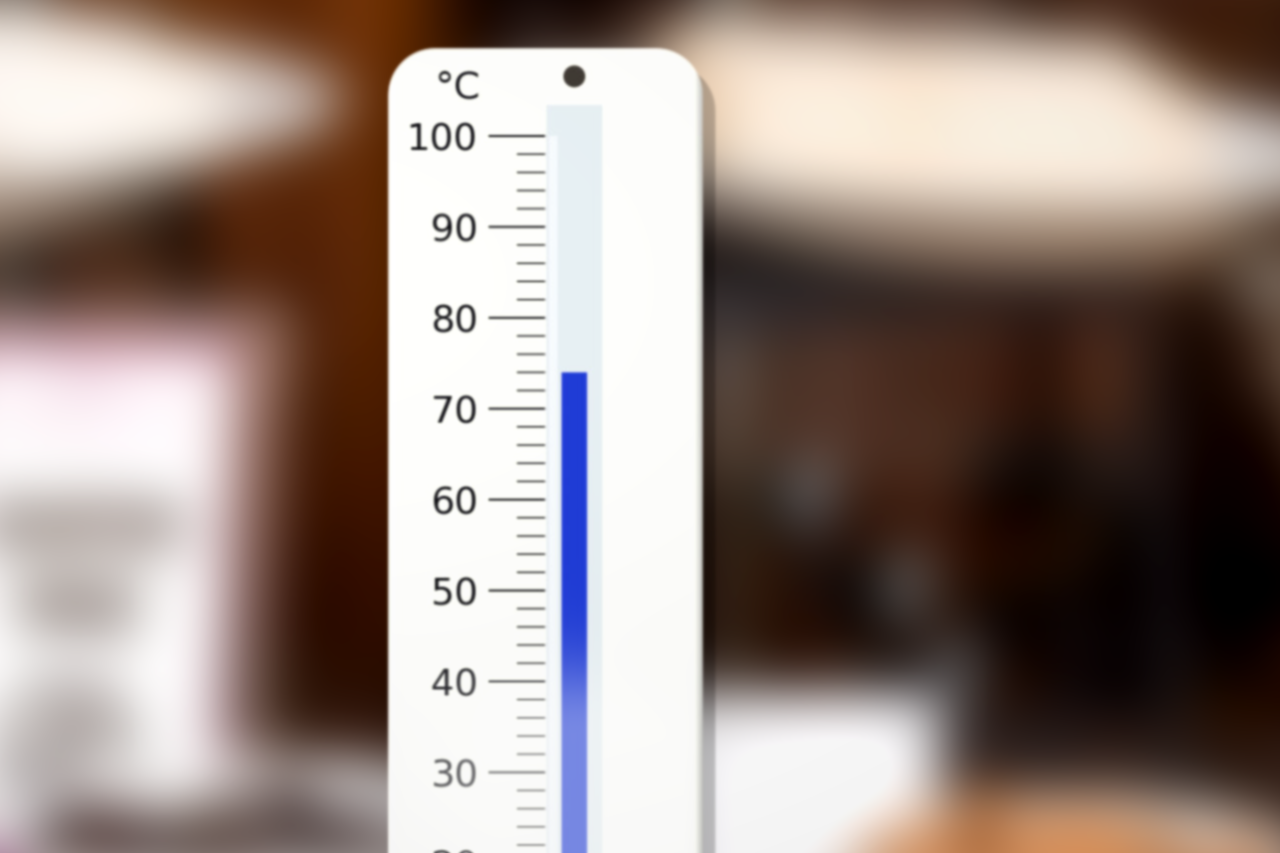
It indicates °C 74
